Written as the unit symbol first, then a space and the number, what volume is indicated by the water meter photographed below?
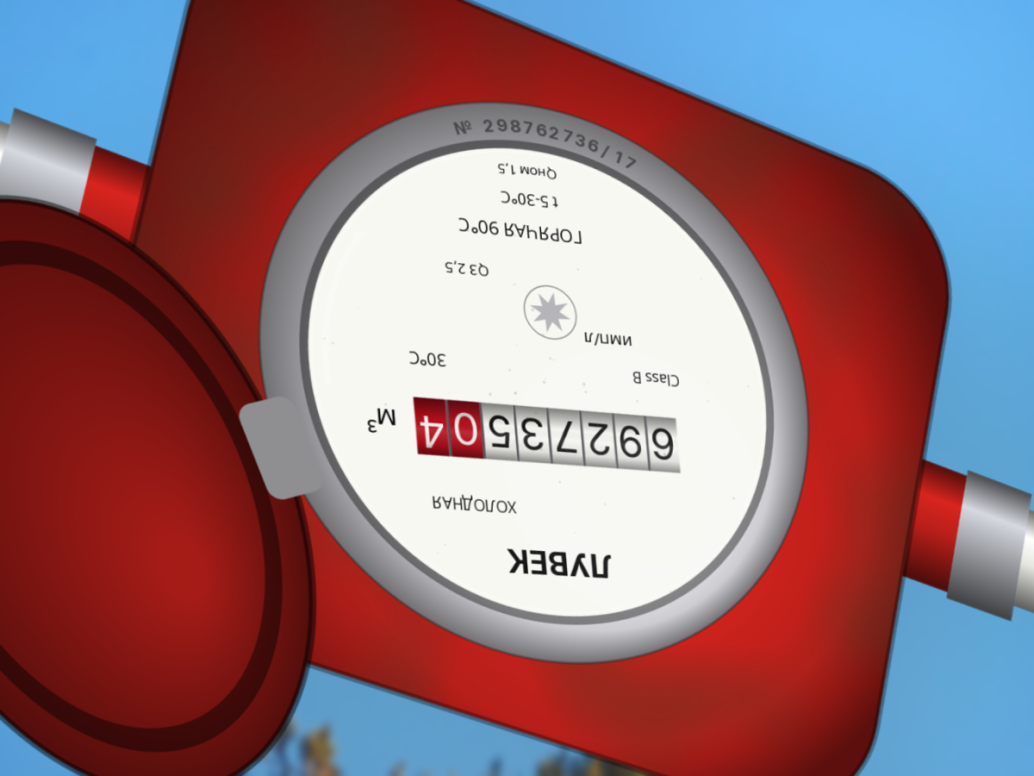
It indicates m³ 692735.04
